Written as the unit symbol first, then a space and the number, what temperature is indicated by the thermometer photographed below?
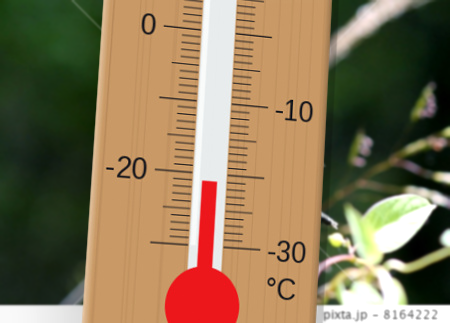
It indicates °C -21
